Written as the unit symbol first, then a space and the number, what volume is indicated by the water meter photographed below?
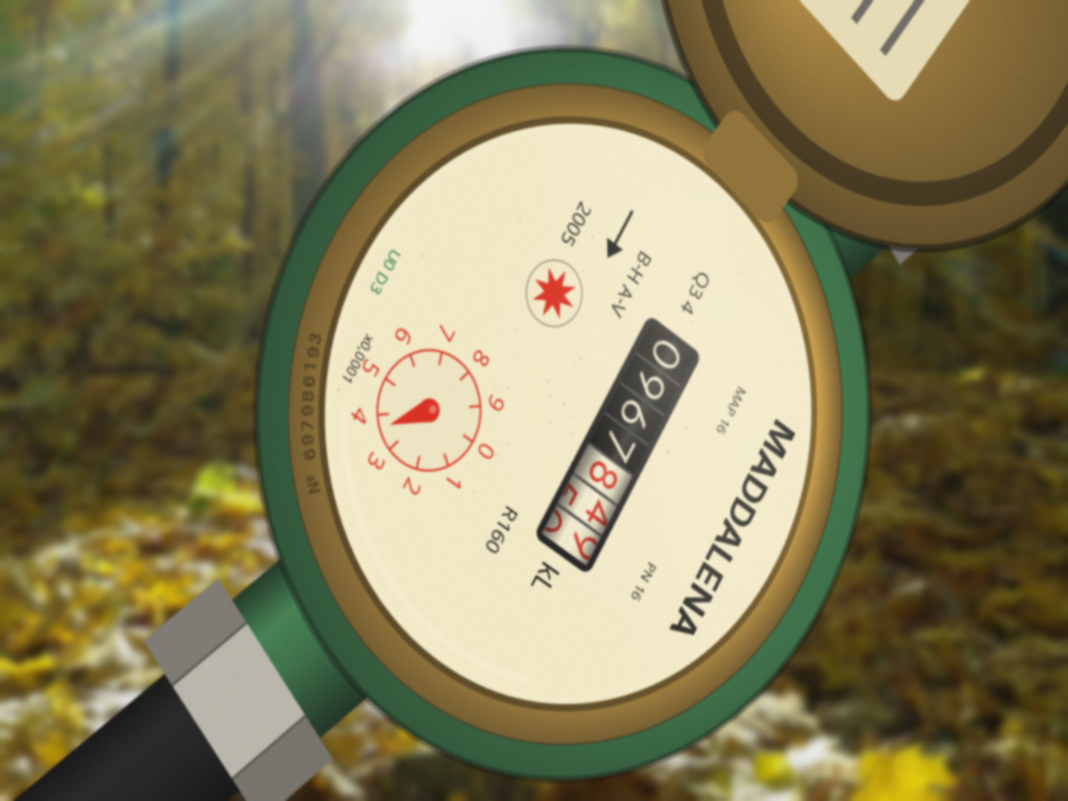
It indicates kL 967.8493
